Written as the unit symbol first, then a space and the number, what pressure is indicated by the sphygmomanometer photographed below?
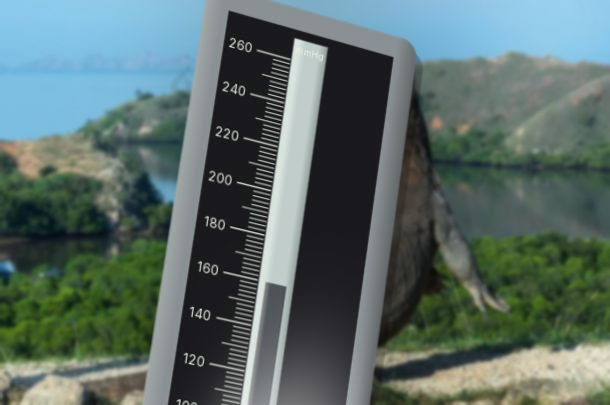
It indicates mmHg 160
